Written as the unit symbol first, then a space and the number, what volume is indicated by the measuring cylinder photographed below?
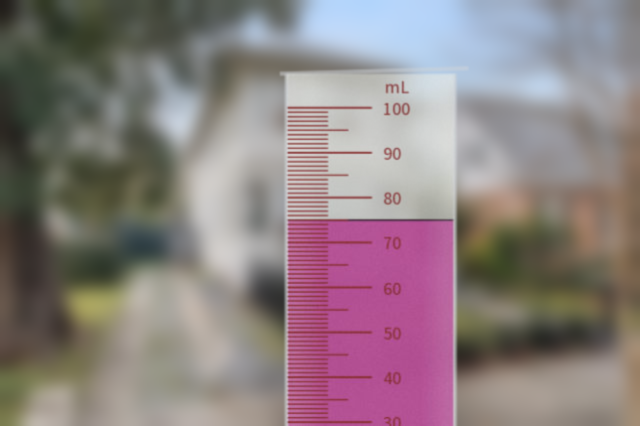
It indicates mL 75
